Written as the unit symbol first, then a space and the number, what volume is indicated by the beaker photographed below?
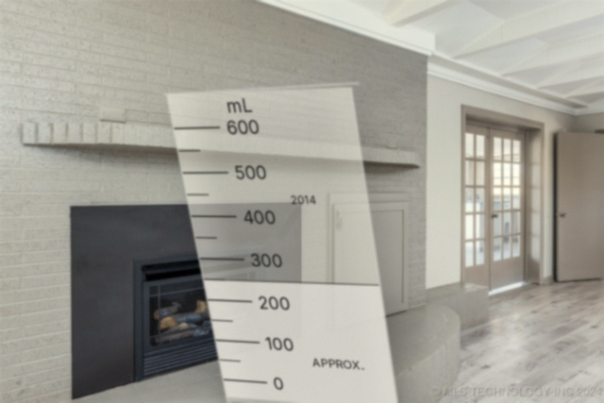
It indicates mL 250
